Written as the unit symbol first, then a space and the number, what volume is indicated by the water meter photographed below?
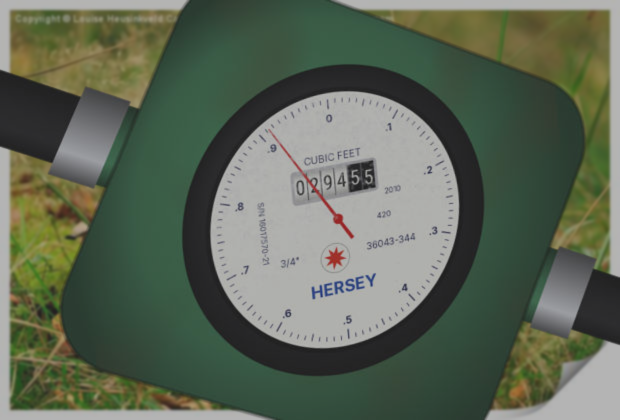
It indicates ft³ 29454.91
